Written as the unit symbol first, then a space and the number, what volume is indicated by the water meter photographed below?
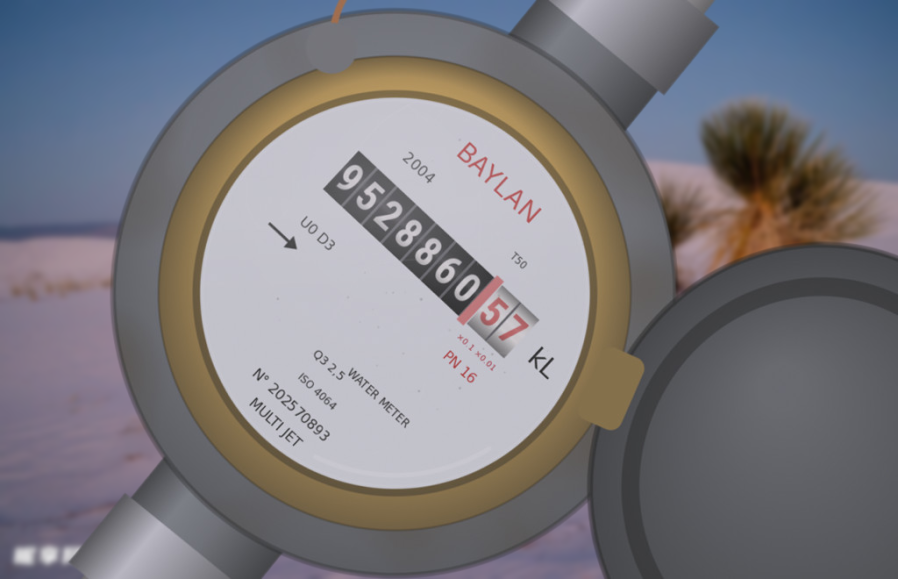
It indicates kL 9528860.57
